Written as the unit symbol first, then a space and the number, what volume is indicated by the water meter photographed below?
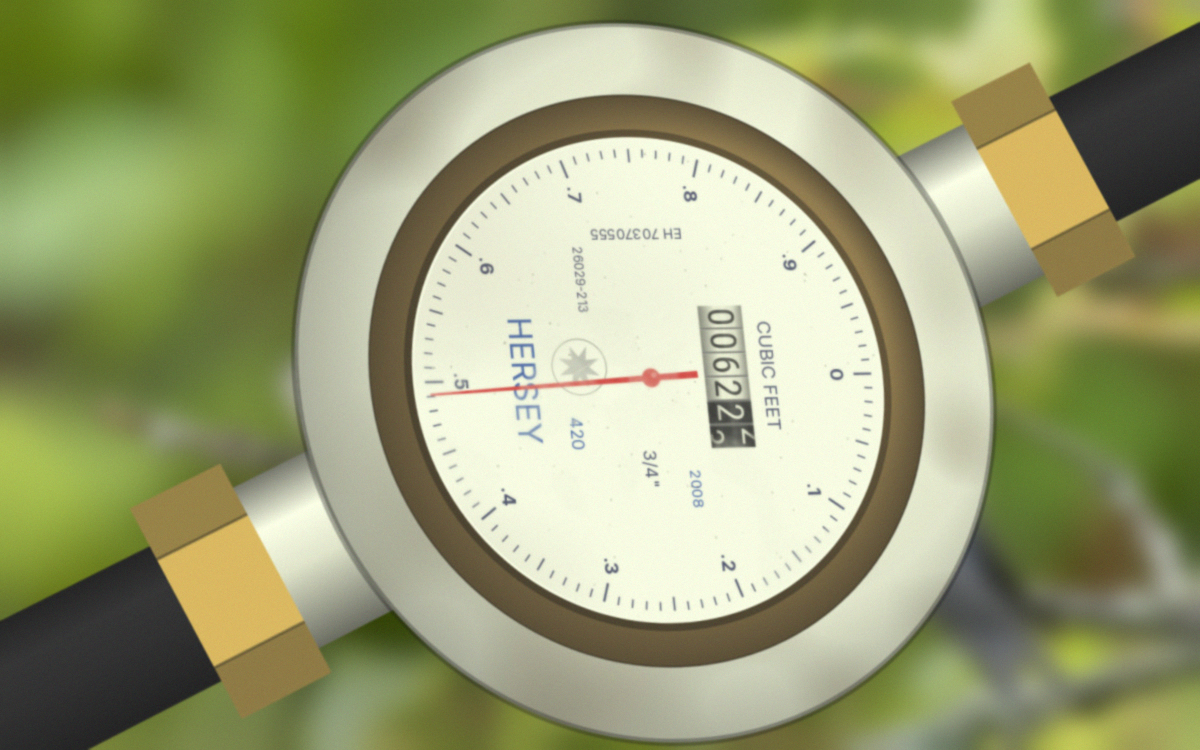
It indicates ft³ 6222.49
